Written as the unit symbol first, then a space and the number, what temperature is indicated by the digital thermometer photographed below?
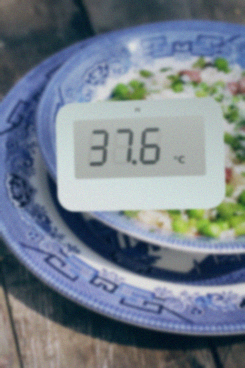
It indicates °C 37.6
